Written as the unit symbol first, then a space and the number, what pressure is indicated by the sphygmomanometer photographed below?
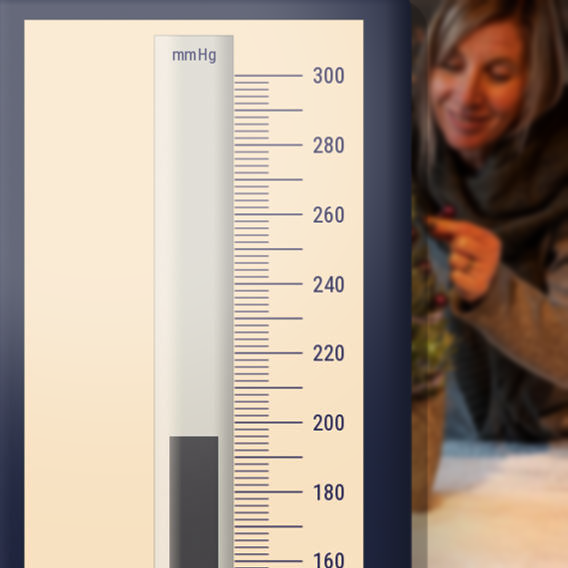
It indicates mmHg 196
